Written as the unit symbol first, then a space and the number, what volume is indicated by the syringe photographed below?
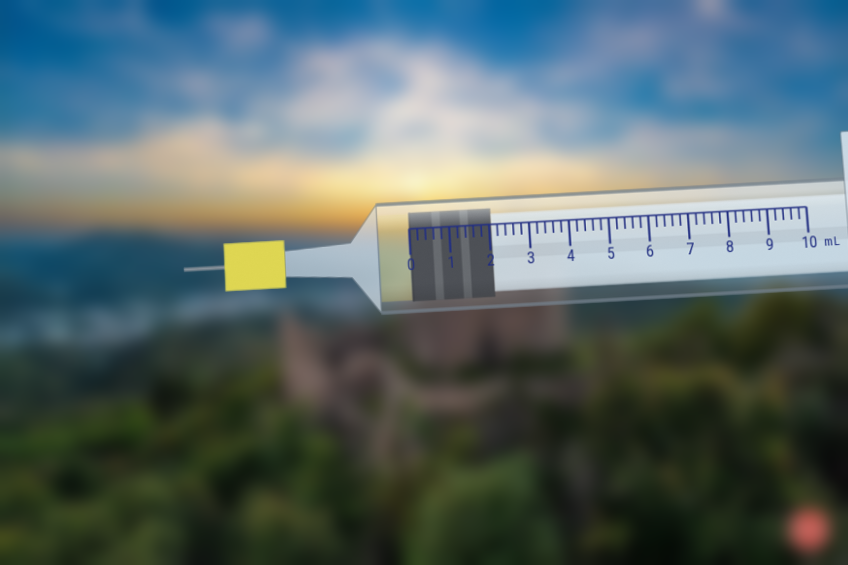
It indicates mL 0
